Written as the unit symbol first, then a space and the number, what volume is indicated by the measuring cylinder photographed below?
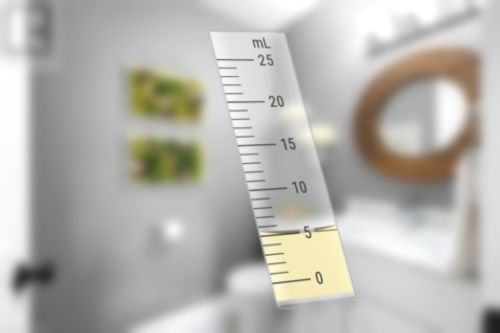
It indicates mL 5
